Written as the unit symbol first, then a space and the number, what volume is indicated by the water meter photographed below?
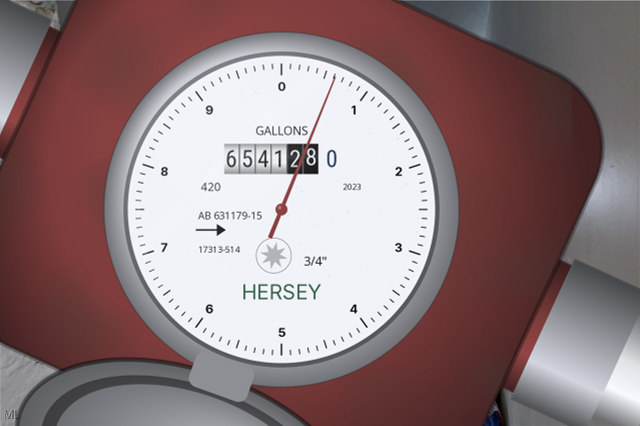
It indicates gal 6541280.6
